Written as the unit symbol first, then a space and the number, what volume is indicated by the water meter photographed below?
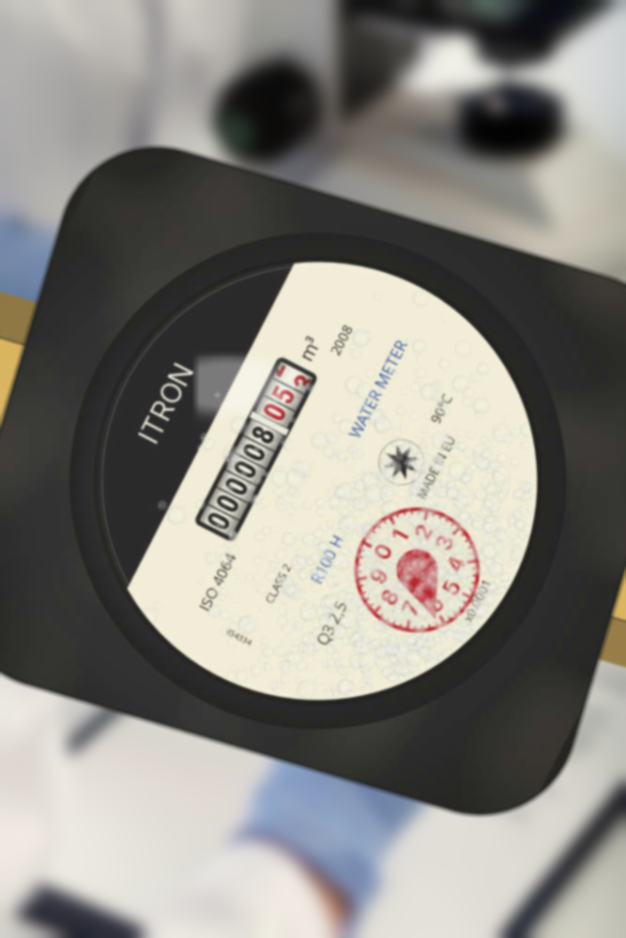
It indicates m³ 8.0526
